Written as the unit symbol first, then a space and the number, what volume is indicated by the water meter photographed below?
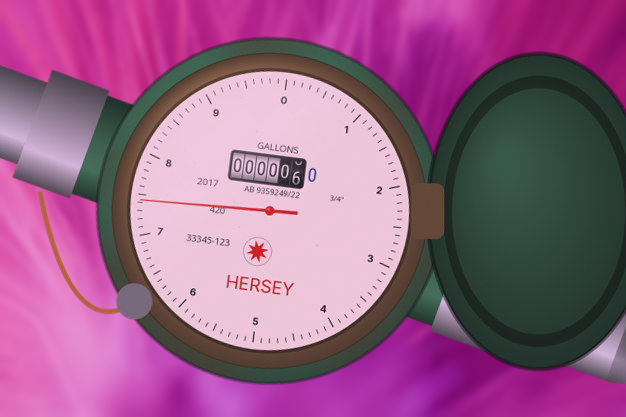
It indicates gal 57.4
